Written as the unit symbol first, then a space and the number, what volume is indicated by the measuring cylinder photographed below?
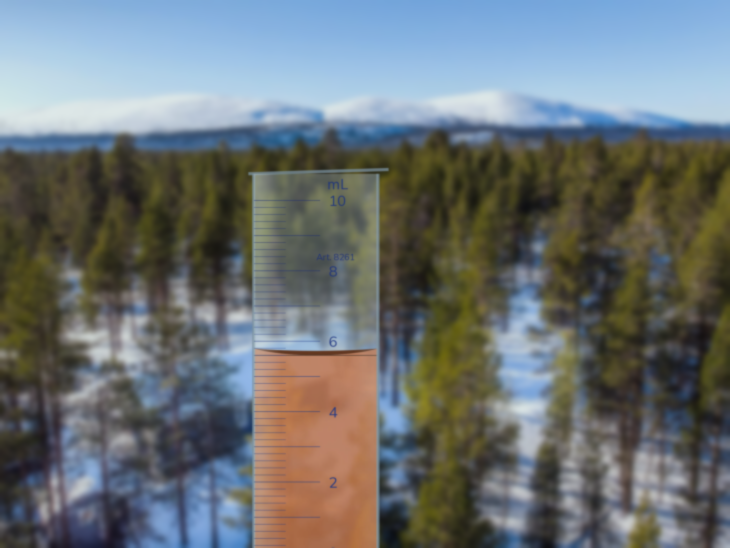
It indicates mL 5.6
